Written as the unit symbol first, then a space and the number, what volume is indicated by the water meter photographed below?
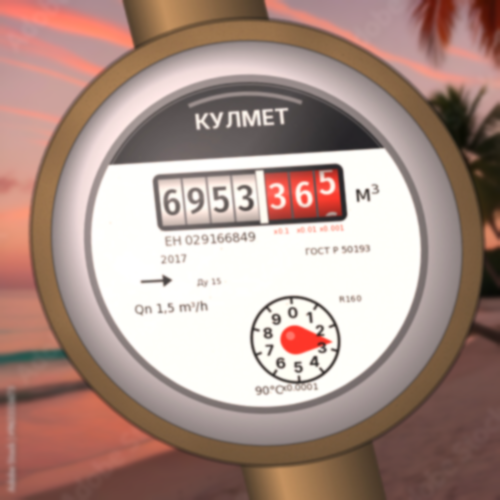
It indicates m³ 6953.3652
